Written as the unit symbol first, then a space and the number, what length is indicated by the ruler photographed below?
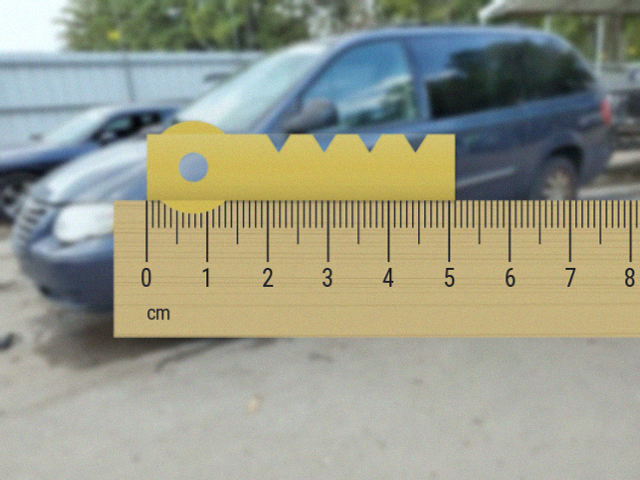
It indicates cm 5.1
